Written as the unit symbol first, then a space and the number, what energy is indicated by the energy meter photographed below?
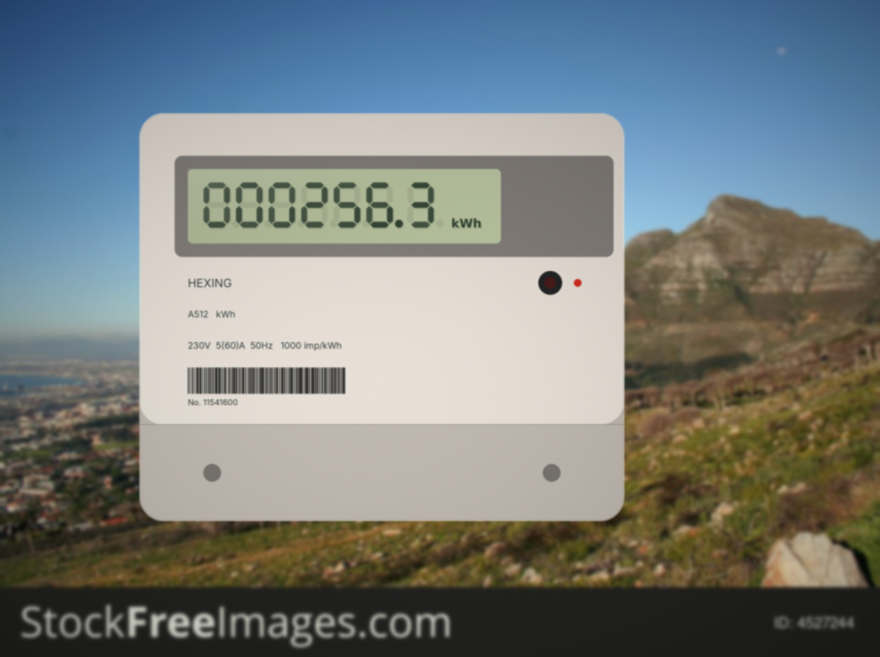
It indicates kWh 256.3
